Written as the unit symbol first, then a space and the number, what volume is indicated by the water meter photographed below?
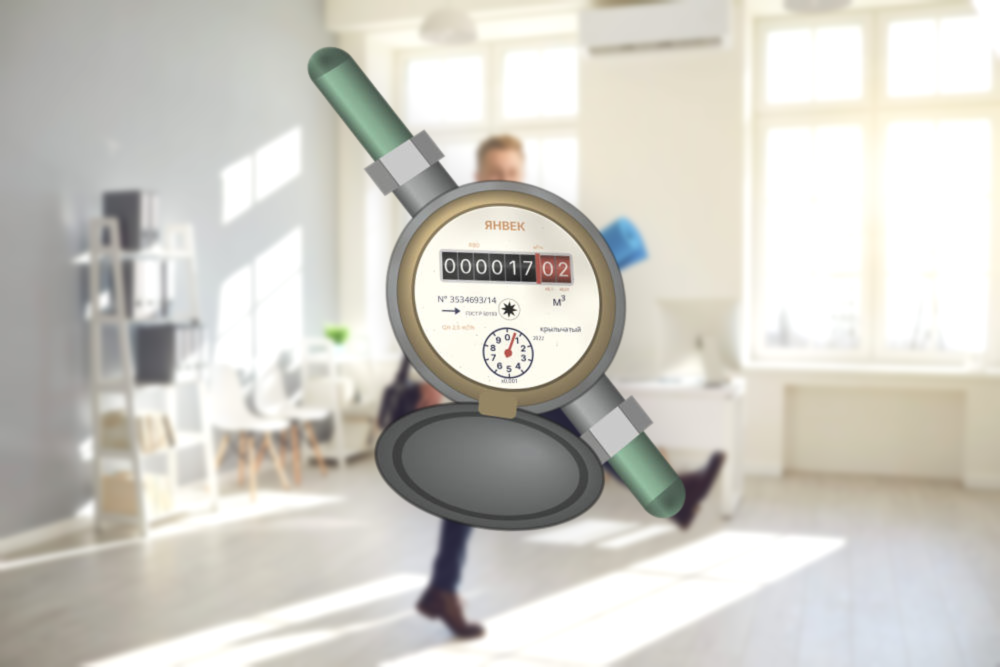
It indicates m³ 17.020
